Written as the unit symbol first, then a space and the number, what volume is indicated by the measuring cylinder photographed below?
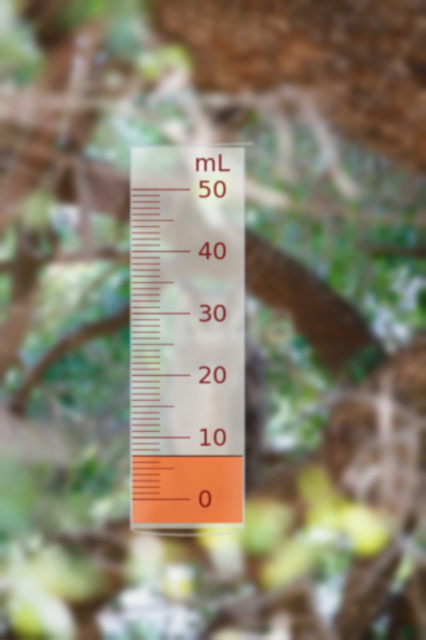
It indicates mL 7
